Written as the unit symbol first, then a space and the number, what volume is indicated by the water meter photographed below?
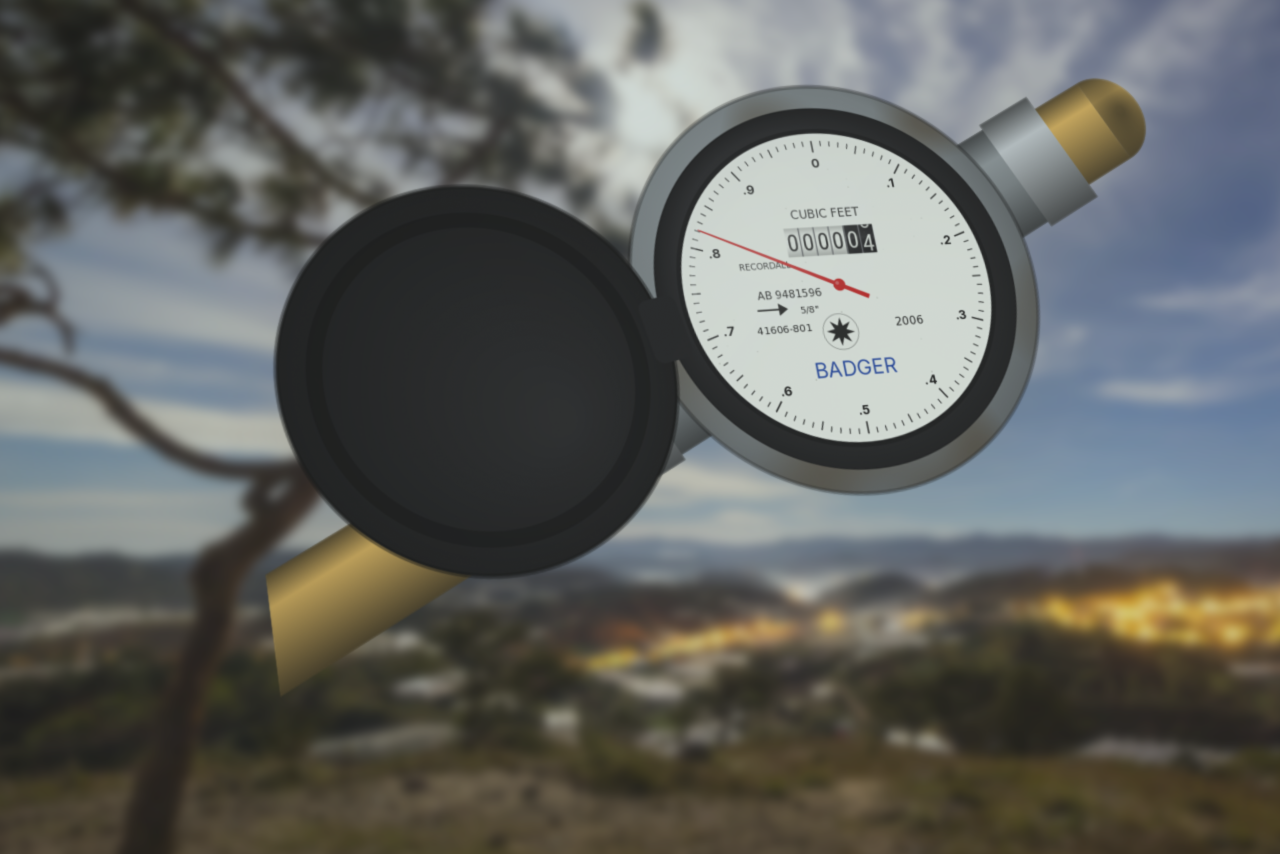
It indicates ft³ 3.82
